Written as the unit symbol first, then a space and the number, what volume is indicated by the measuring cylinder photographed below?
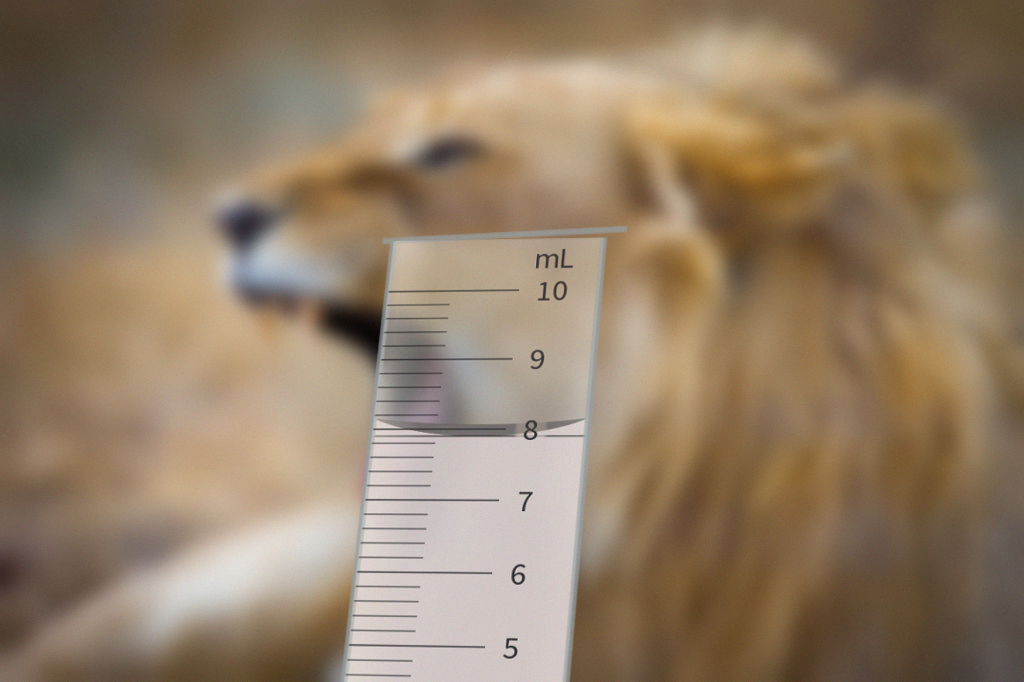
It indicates mL 7.9
